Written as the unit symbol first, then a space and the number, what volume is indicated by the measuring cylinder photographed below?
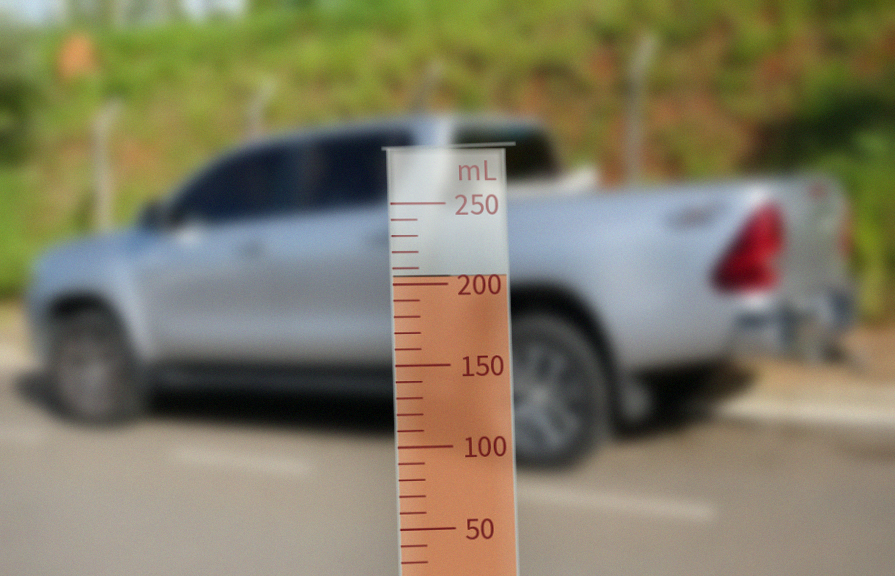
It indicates mL 205
